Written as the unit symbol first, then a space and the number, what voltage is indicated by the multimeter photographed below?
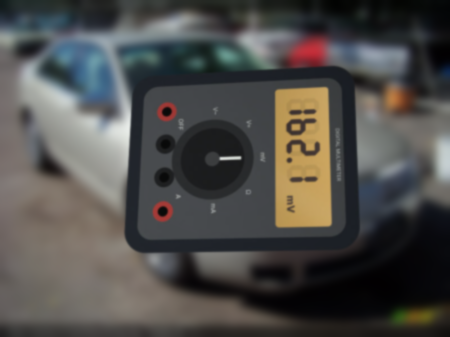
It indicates mV 162.1
